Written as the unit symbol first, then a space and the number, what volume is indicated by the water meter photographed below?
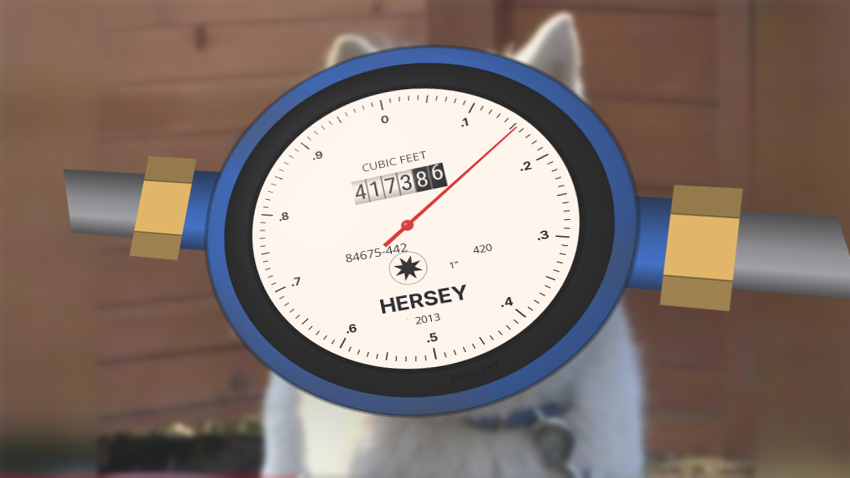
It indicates ft³ 417386.15
